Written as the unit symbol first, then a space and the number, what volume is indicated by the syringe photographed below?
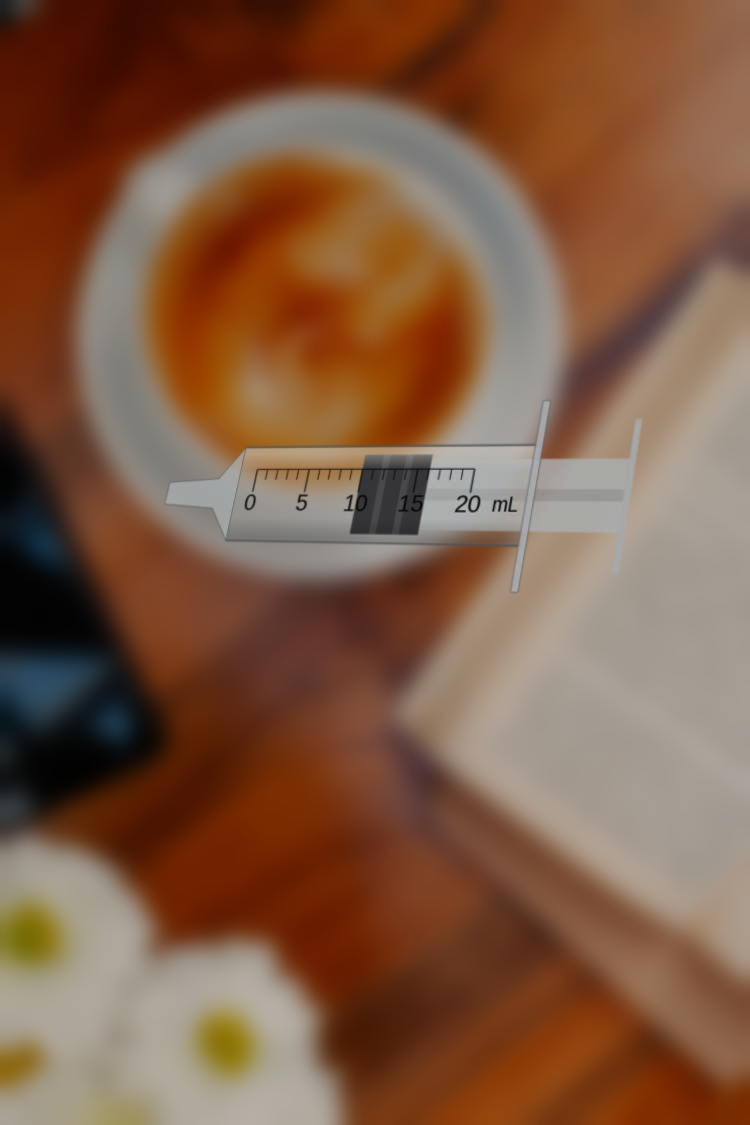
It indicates mL 10
